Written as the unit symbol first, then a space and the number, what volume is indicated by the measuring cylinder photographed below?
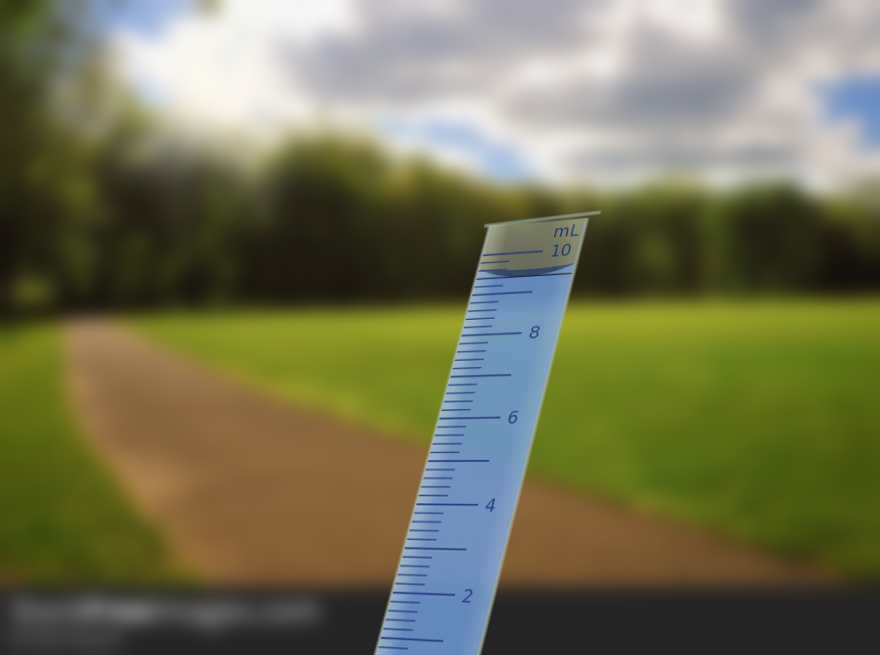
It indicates mL 9.4
